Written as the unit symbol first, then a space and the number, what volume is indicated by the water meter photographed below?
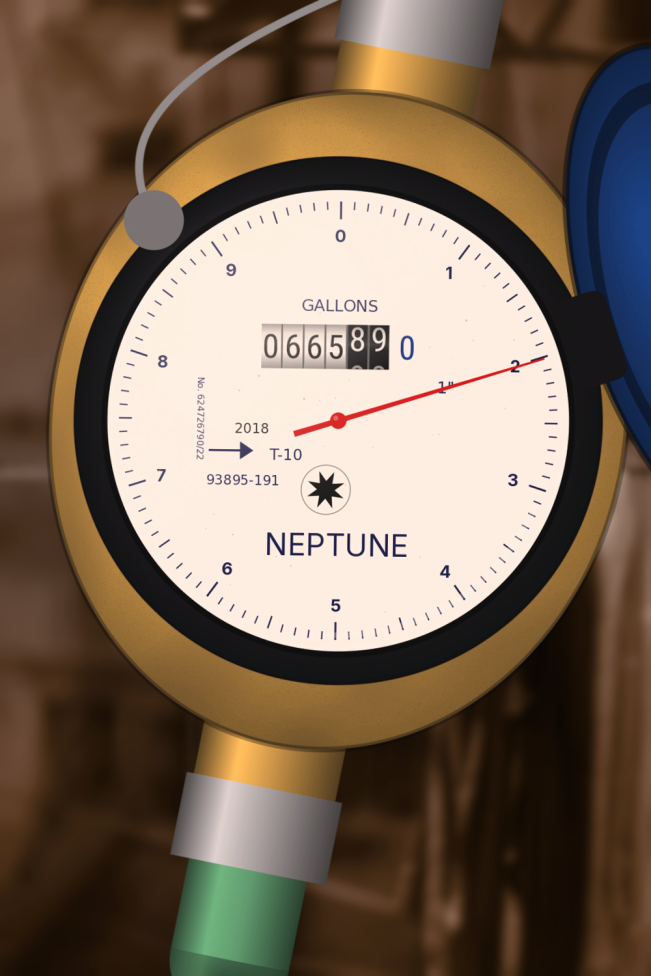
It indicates gal 665892.0
